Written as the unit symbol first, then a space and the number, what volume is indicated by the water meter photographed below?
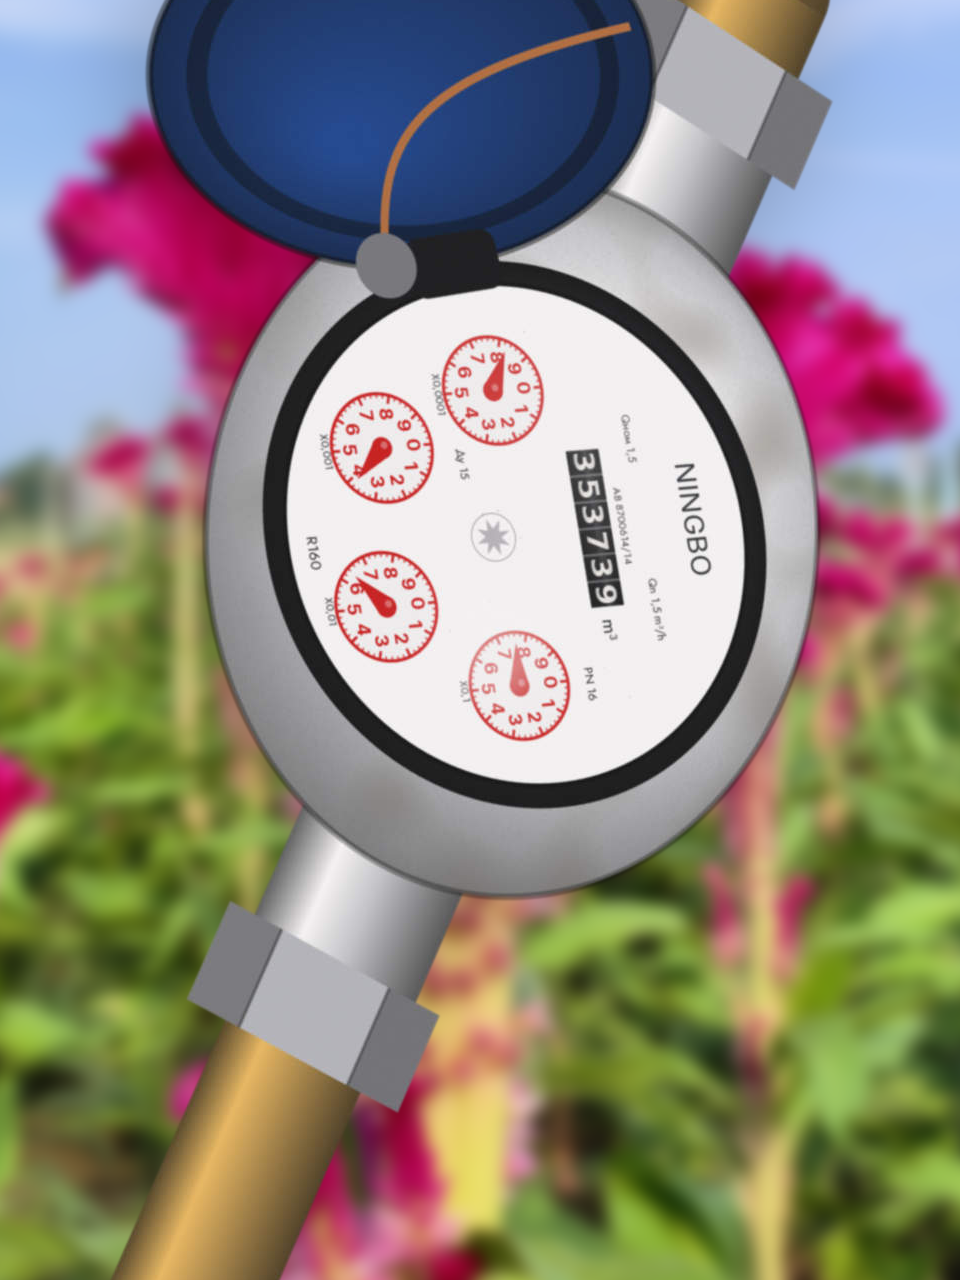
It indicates m³ 353739.7638
